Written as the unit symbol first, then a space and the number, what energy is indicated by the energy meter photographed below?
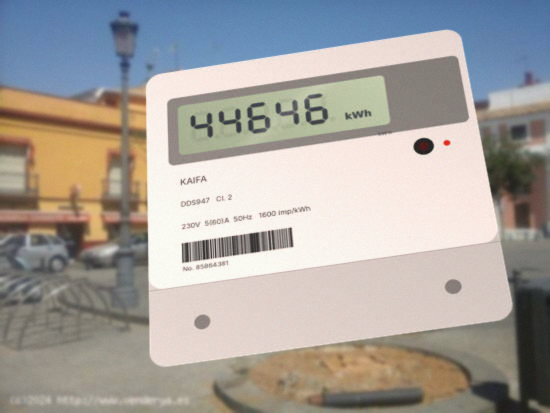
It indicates kWh 44646
